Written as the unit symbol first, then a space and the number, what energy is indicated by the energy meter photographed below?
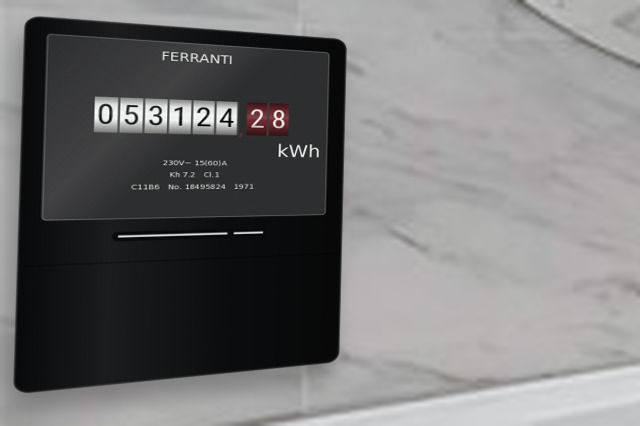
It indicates kWh 53124.28
